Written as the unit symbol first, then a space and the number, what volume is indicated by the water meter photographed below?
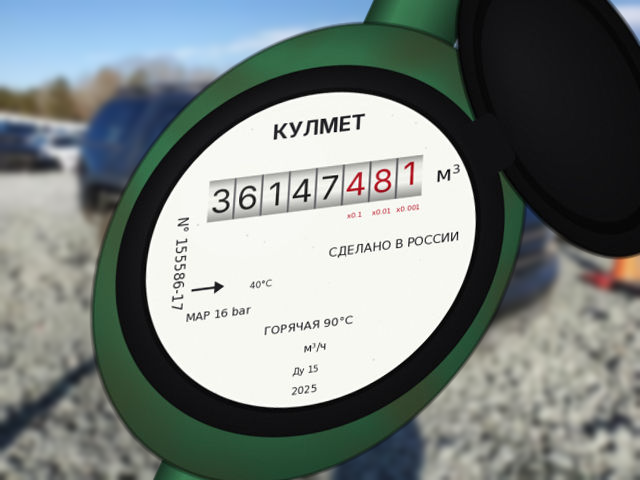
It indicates m³ 36147.481
